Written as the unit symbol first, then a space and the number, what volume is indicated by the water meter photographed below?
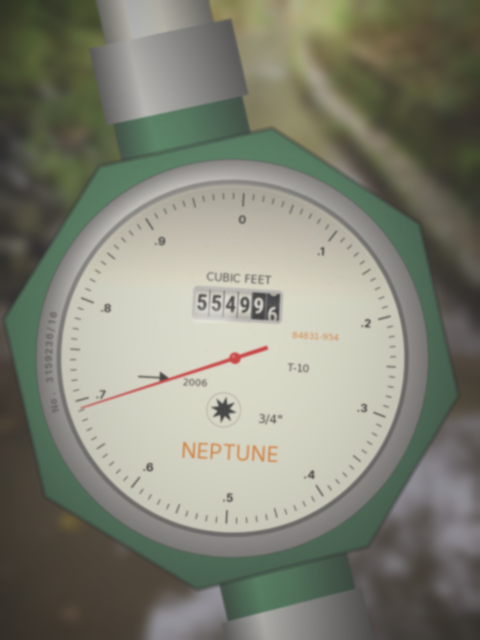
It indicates ft³ 554995.69
